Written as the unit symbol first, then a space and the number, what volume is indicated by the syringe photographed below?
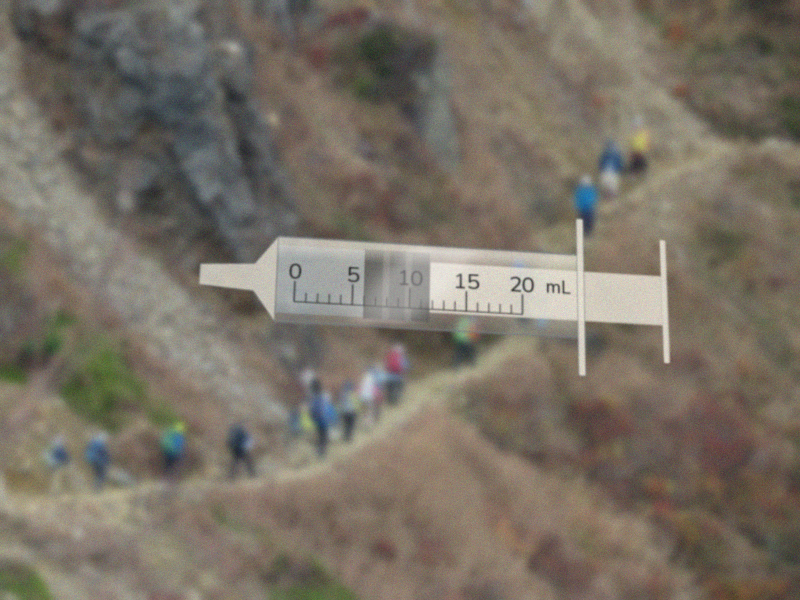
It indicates mL 6
